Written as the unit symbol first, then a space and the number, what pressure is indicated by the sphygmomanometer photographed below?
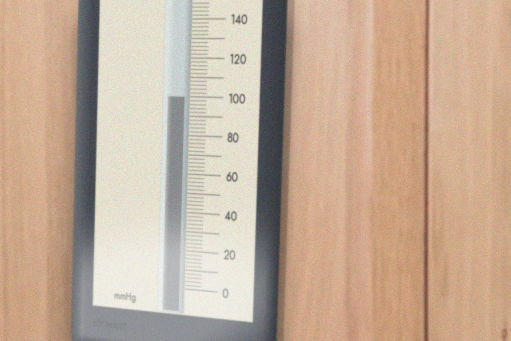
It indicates mmHg 100
